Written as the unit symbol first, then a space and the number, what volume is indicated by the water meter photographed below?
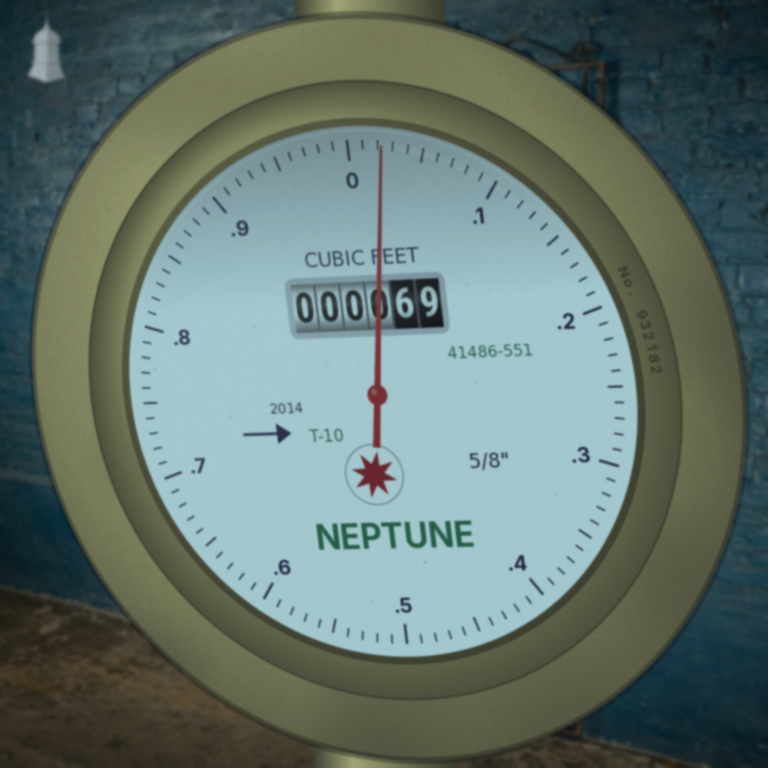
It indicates ft³ 69.02
